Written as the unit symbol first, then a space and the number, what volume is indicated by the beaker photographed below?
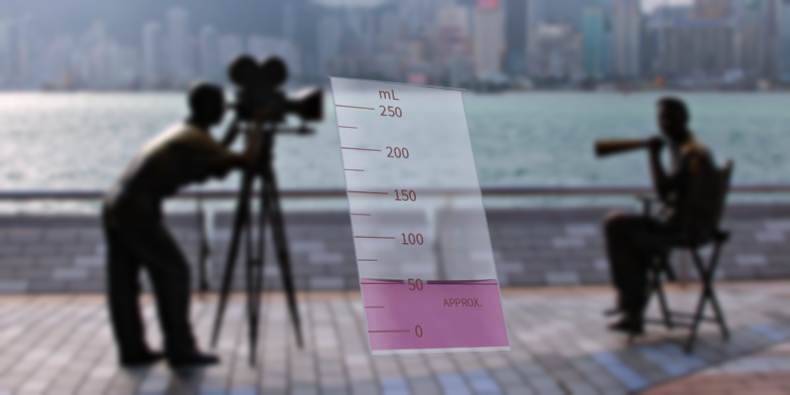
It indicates mL 50
